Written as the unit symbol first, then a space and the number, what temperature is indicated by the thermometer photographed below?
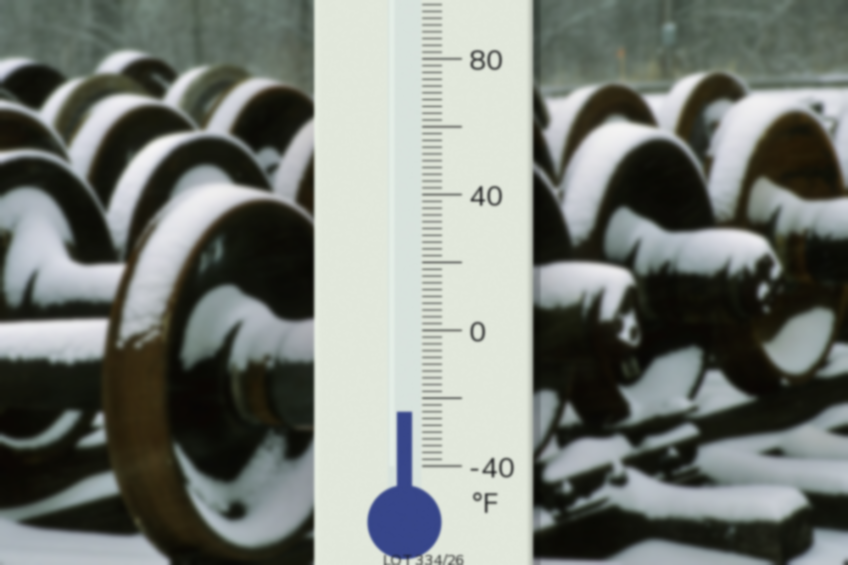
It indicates °F -24
